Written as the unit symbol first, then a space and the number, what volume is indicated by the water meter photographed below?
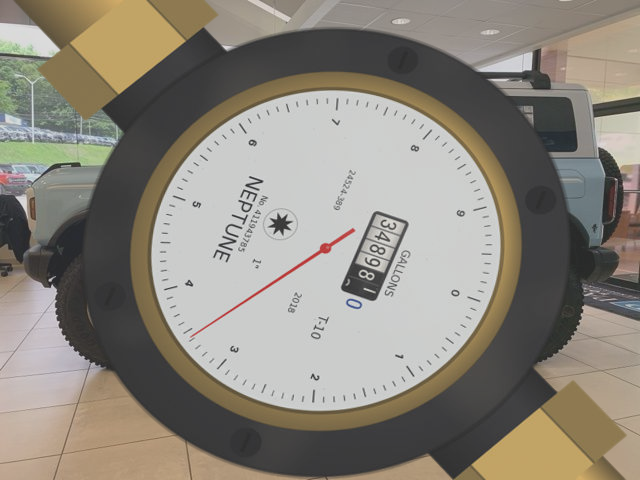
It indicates gal 3489813.4
